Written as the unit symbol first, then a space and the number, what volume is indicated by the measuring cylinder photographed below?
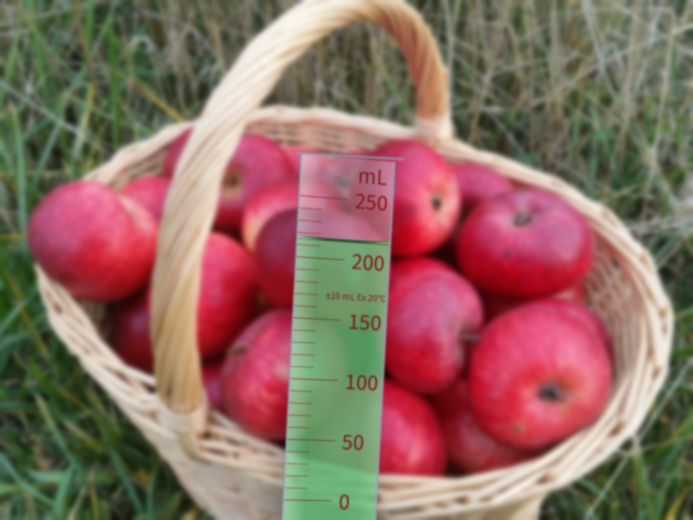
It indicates mL 215
